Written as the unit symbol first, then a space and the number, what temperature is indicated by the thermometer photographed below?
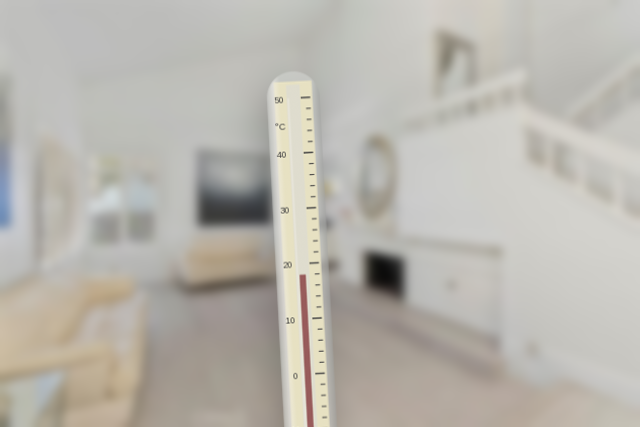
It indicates °C 18
